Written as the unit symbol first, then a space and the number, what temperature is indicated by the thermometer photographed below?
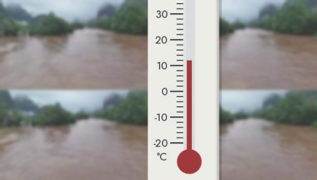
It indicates °C 12
